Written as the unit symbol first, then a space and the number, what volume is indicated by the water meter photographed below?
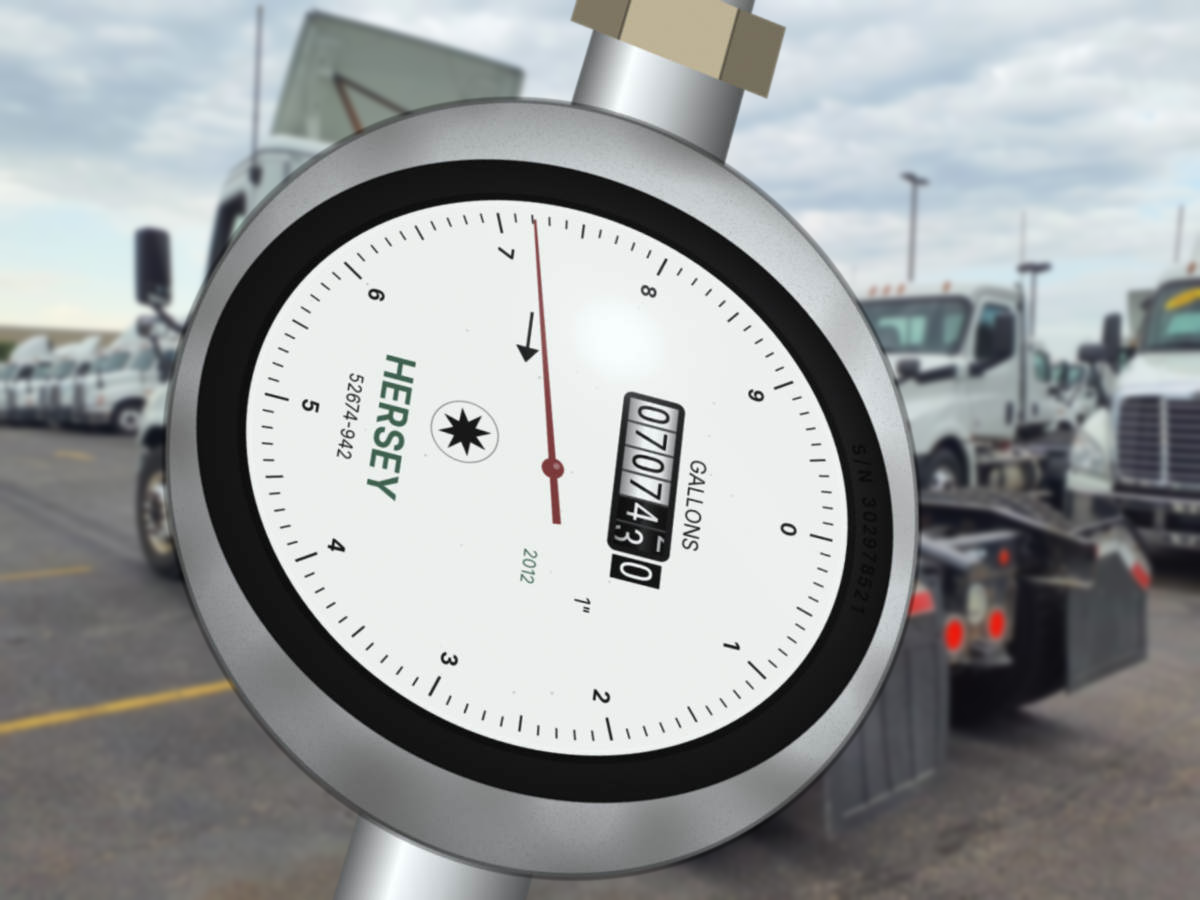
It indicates gal 707427.2
